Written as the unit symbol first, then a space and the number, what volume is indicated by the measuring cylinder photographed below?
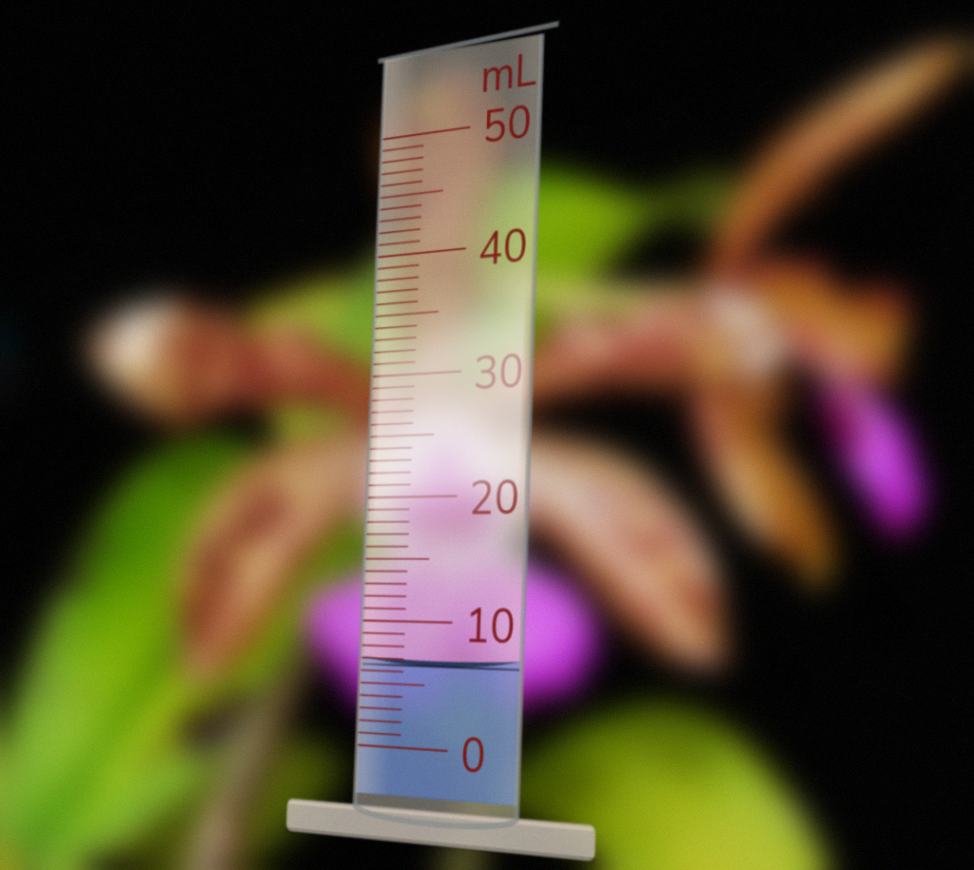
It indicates mL 6.5
